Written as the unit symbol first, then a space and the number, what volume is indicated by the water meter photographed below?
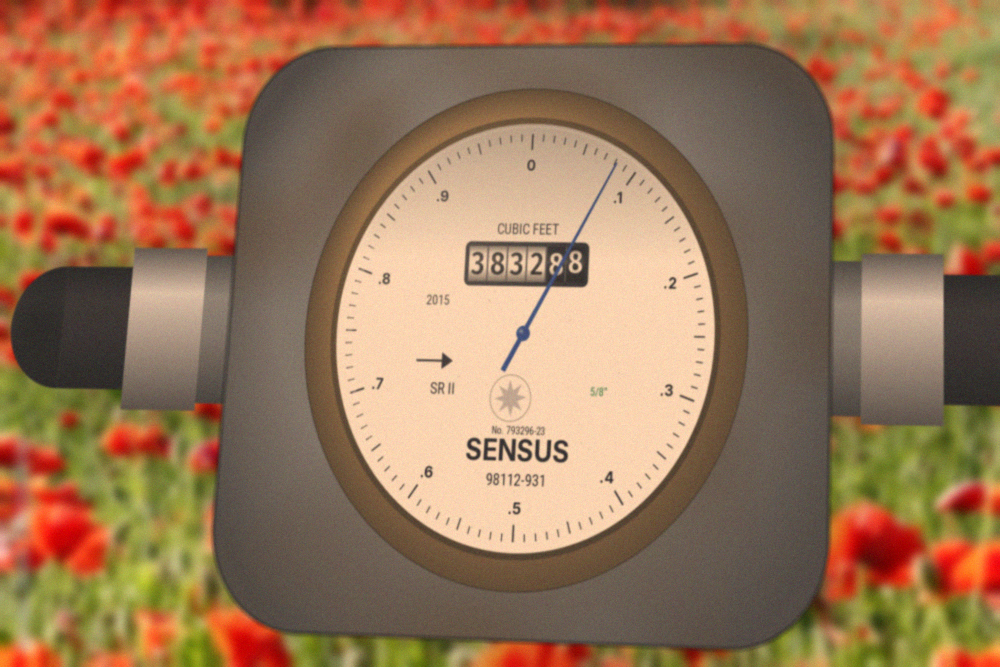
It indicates ft³ 383288.08
